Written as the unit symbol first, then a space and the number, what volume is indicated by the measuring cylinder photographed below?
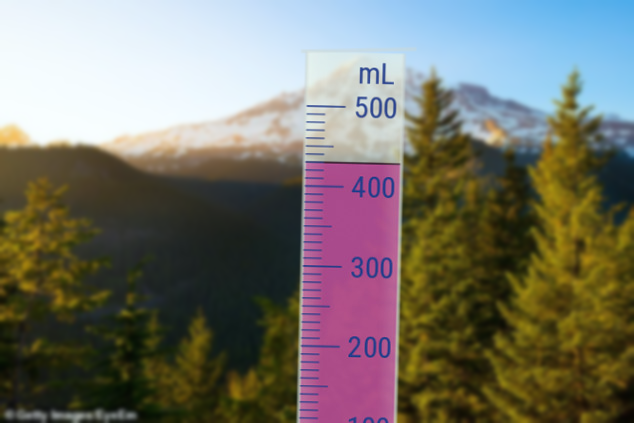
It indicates mL 430
